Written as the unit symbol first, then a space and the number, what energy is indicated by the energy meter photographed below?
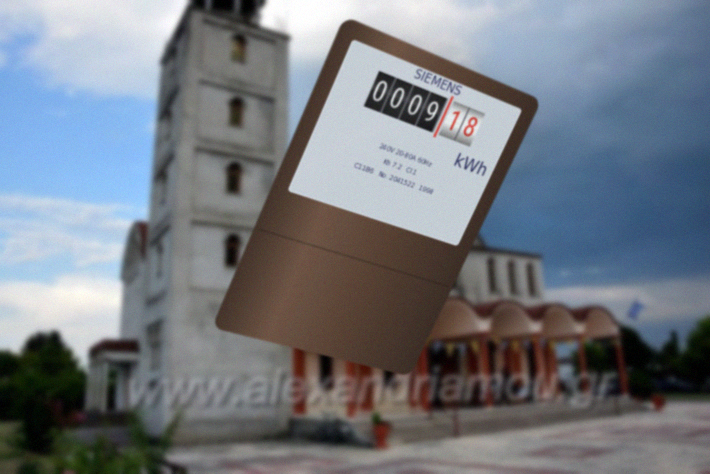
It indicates kWh 9.18
